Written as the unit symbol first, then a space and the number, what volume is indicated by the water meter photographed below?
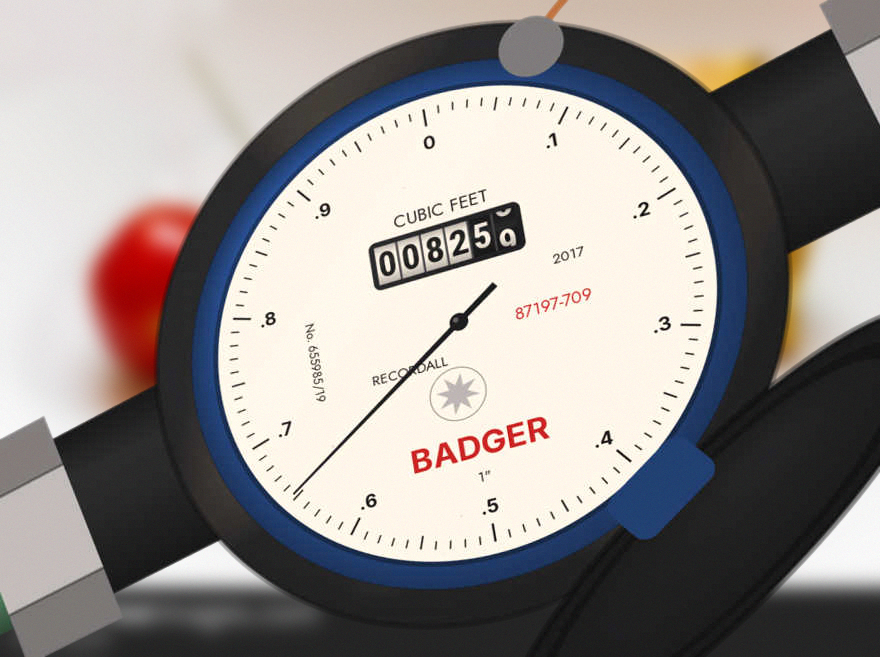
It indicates ft³ 8258.65
